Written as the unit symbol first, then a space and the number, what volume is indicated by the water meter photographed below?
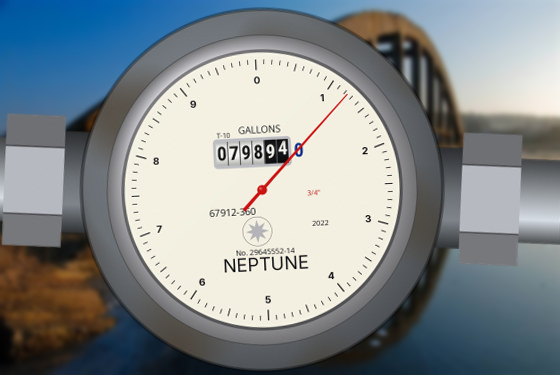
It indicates gal 798941.2
